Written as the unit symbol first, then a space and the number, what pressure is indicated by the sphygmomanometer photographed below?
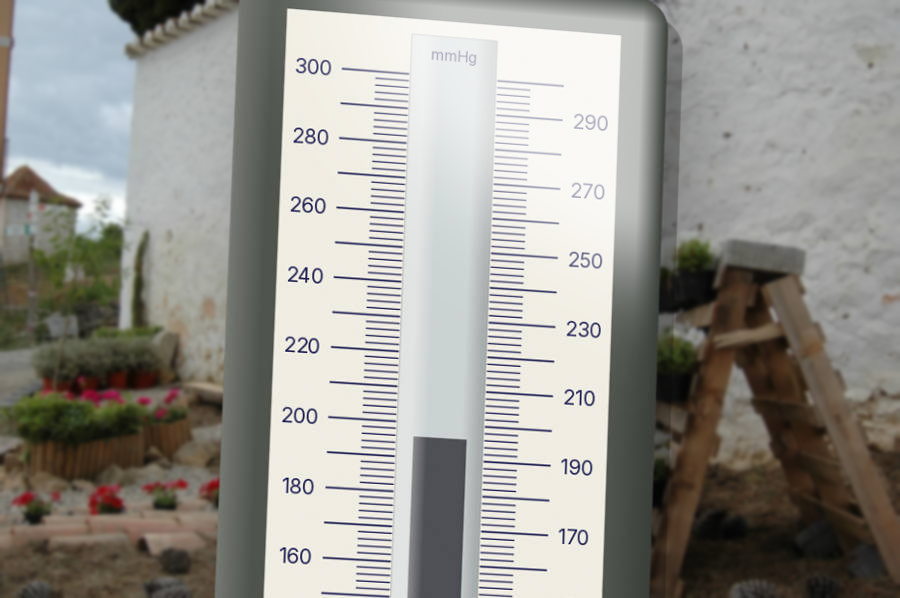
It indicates mmHg 196
